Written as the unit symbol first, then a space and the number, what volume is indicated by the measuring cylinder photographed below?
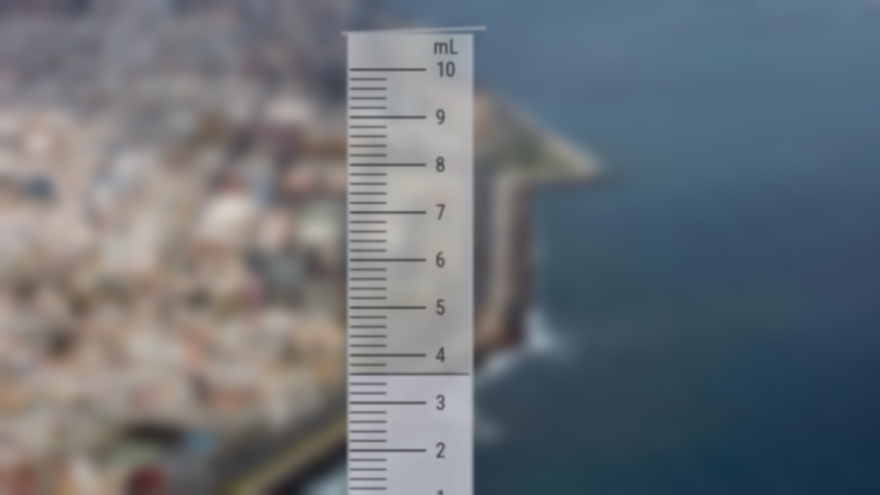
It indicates mL 3.6
